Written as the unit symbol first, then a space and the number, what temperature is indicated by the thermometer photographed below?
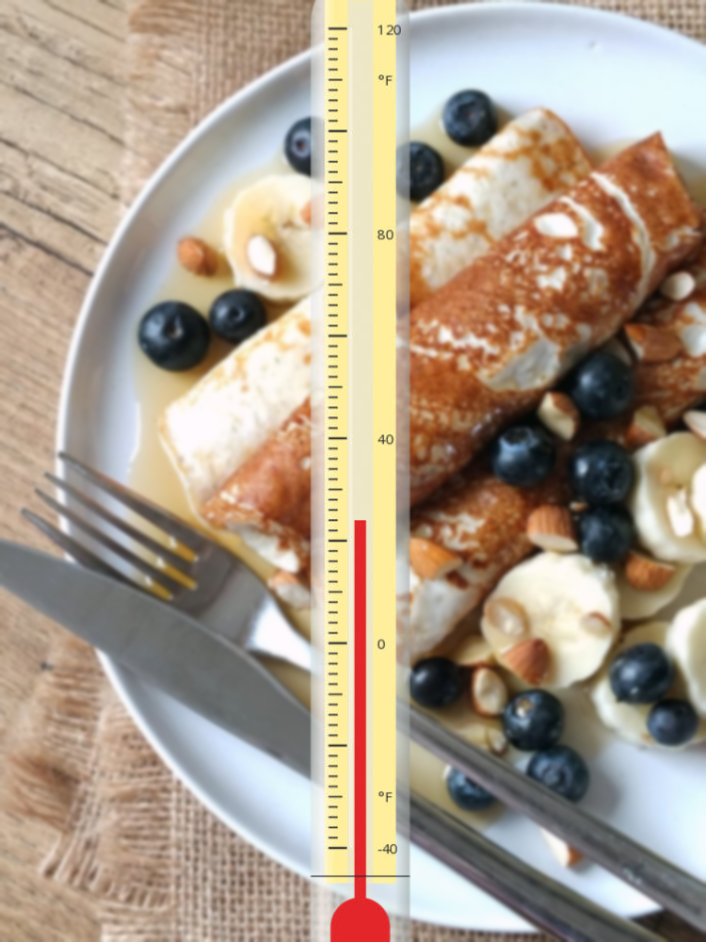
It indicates °F 24
